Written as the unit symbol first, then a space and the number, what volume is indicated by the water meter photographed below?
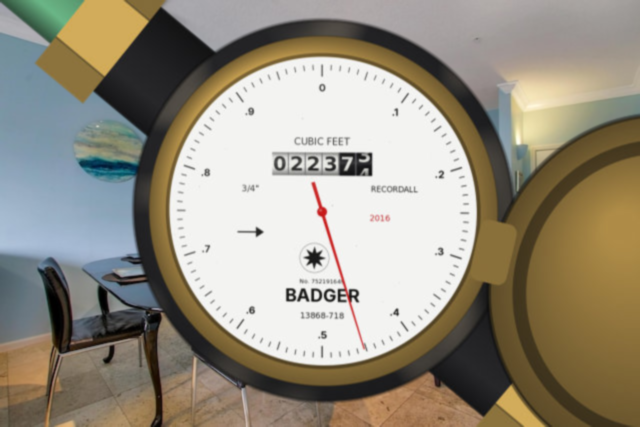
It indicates ft³ 22373.45
